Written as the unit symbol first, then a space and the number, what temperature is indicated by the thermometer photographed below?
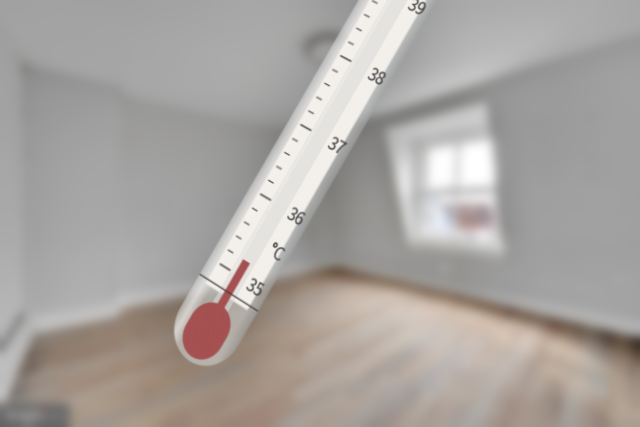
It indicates °C 35.2
